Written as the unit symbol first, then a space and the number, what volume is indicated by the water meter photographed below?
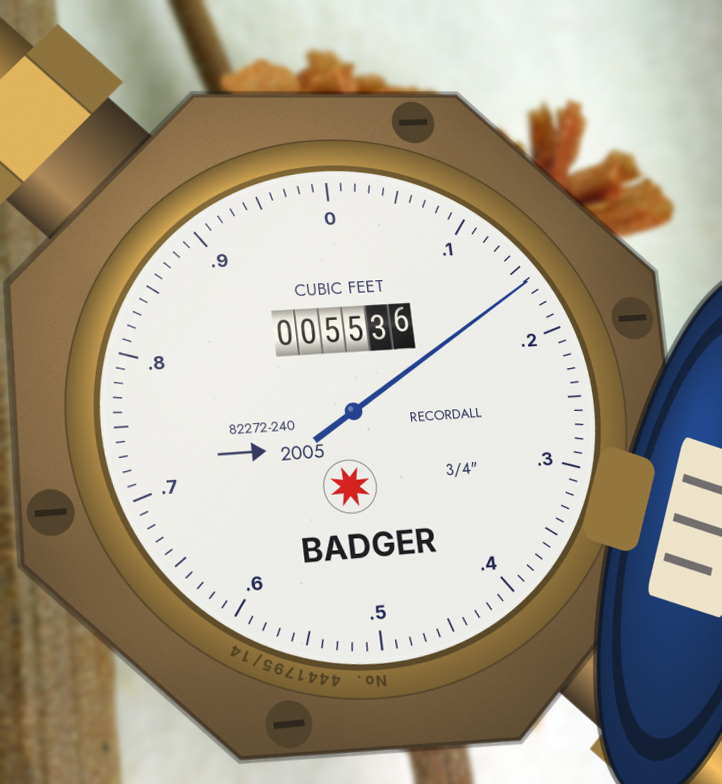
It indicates ft³ 5536.16
